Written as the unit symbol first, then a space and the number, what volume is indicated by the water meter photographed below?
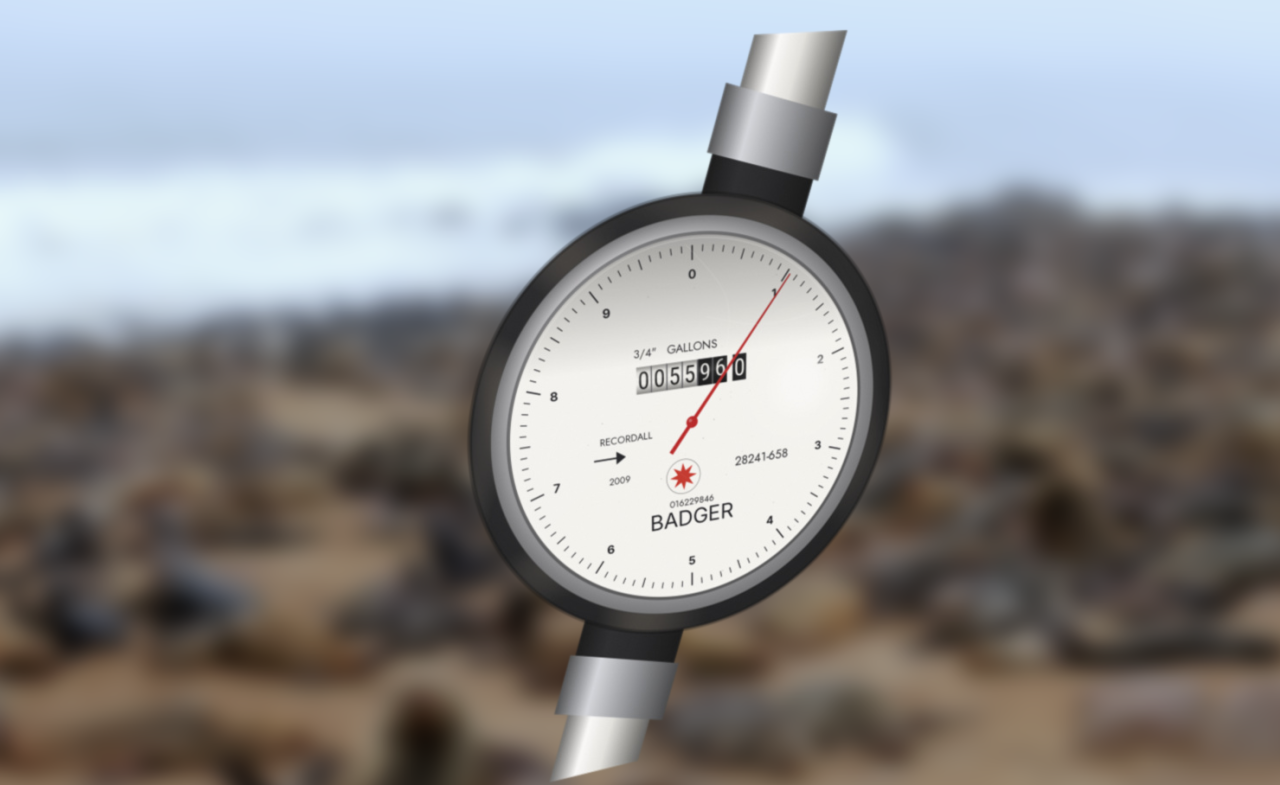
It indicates gal 55961.0
